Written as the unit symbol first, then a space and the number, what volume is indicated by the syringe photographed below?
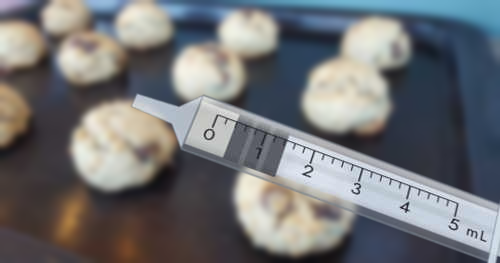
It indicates mL 0.4
